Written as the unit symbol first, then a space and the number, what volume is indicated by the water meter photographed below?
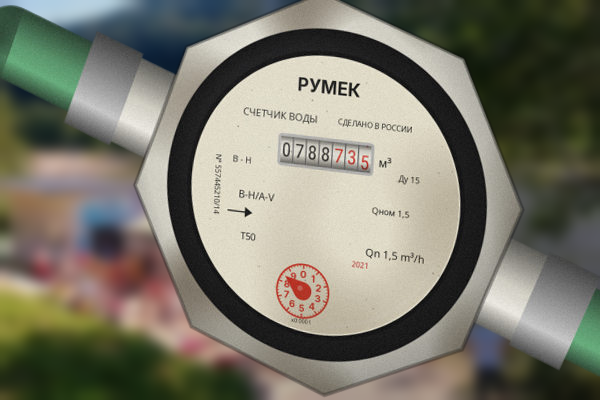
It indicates m³ 788.7348
